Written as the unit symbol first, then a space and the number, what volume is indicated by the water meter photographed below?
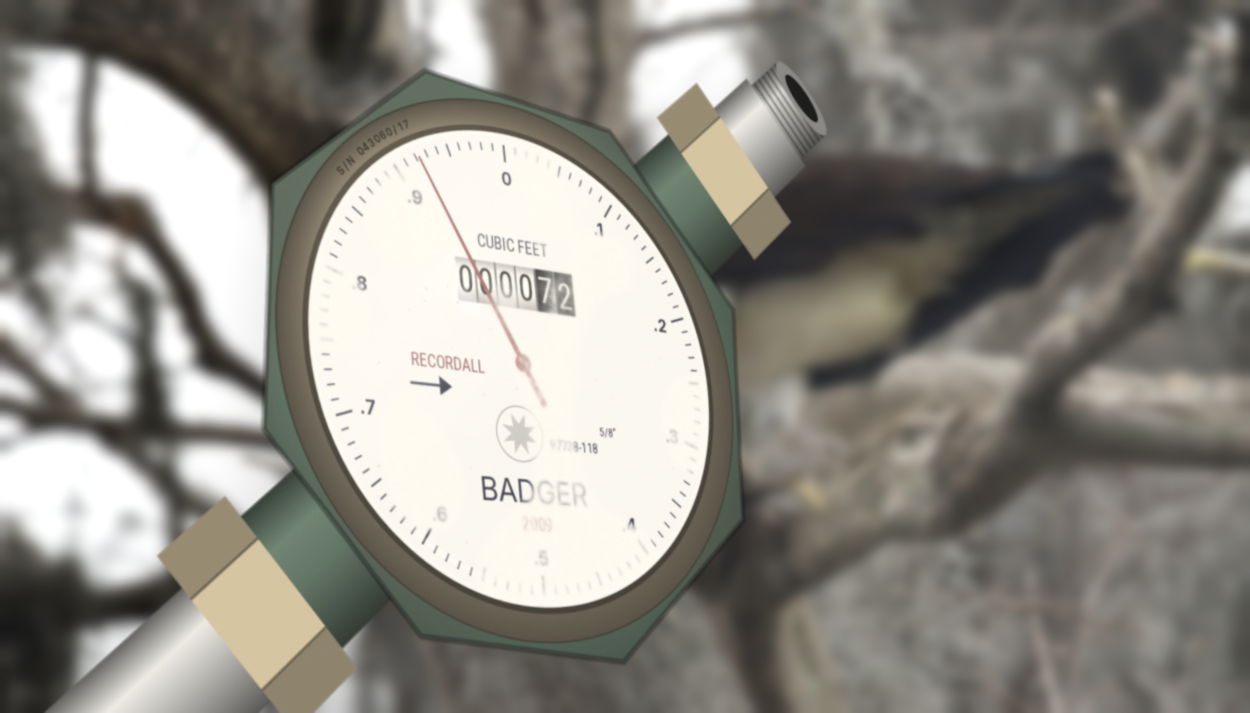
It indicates ft³ 71.92
